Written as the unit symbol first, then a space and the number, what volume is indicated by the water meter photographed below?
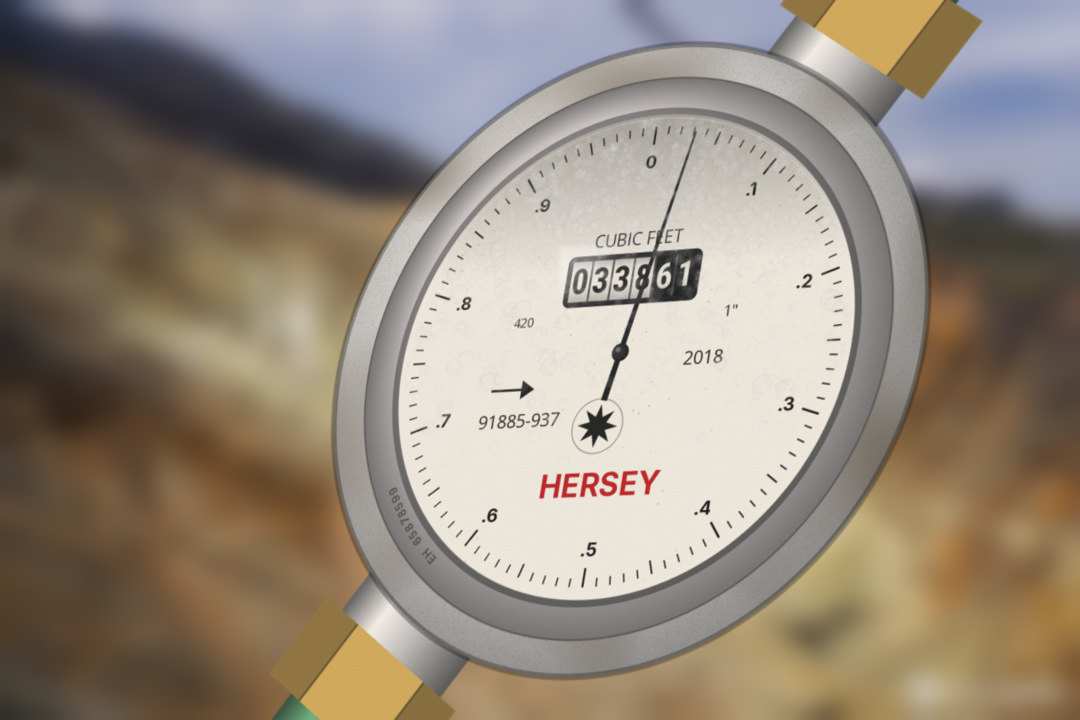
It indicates ft³ 33861.03
